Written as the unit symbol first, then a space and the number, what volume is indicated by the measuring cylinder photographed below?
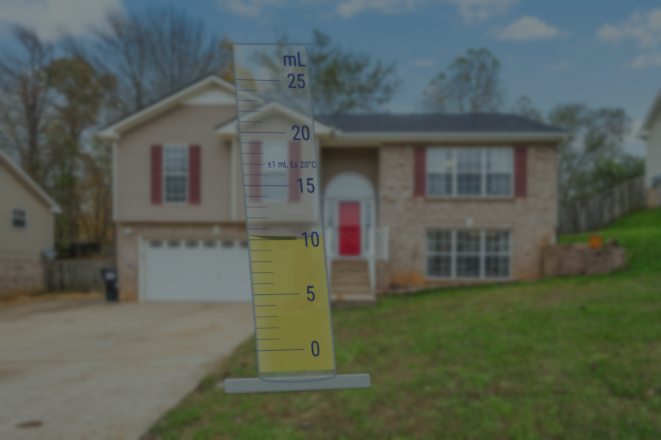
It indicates mL 10
